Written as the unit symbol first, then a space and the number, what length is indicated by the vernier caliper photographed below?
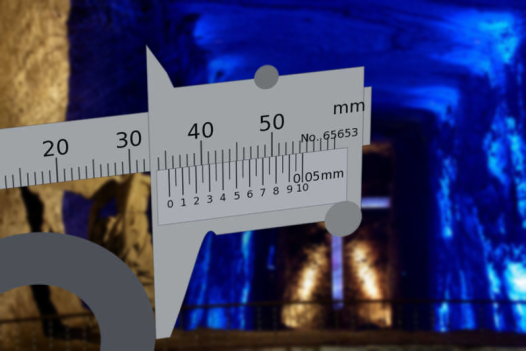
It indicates mm 35.4
